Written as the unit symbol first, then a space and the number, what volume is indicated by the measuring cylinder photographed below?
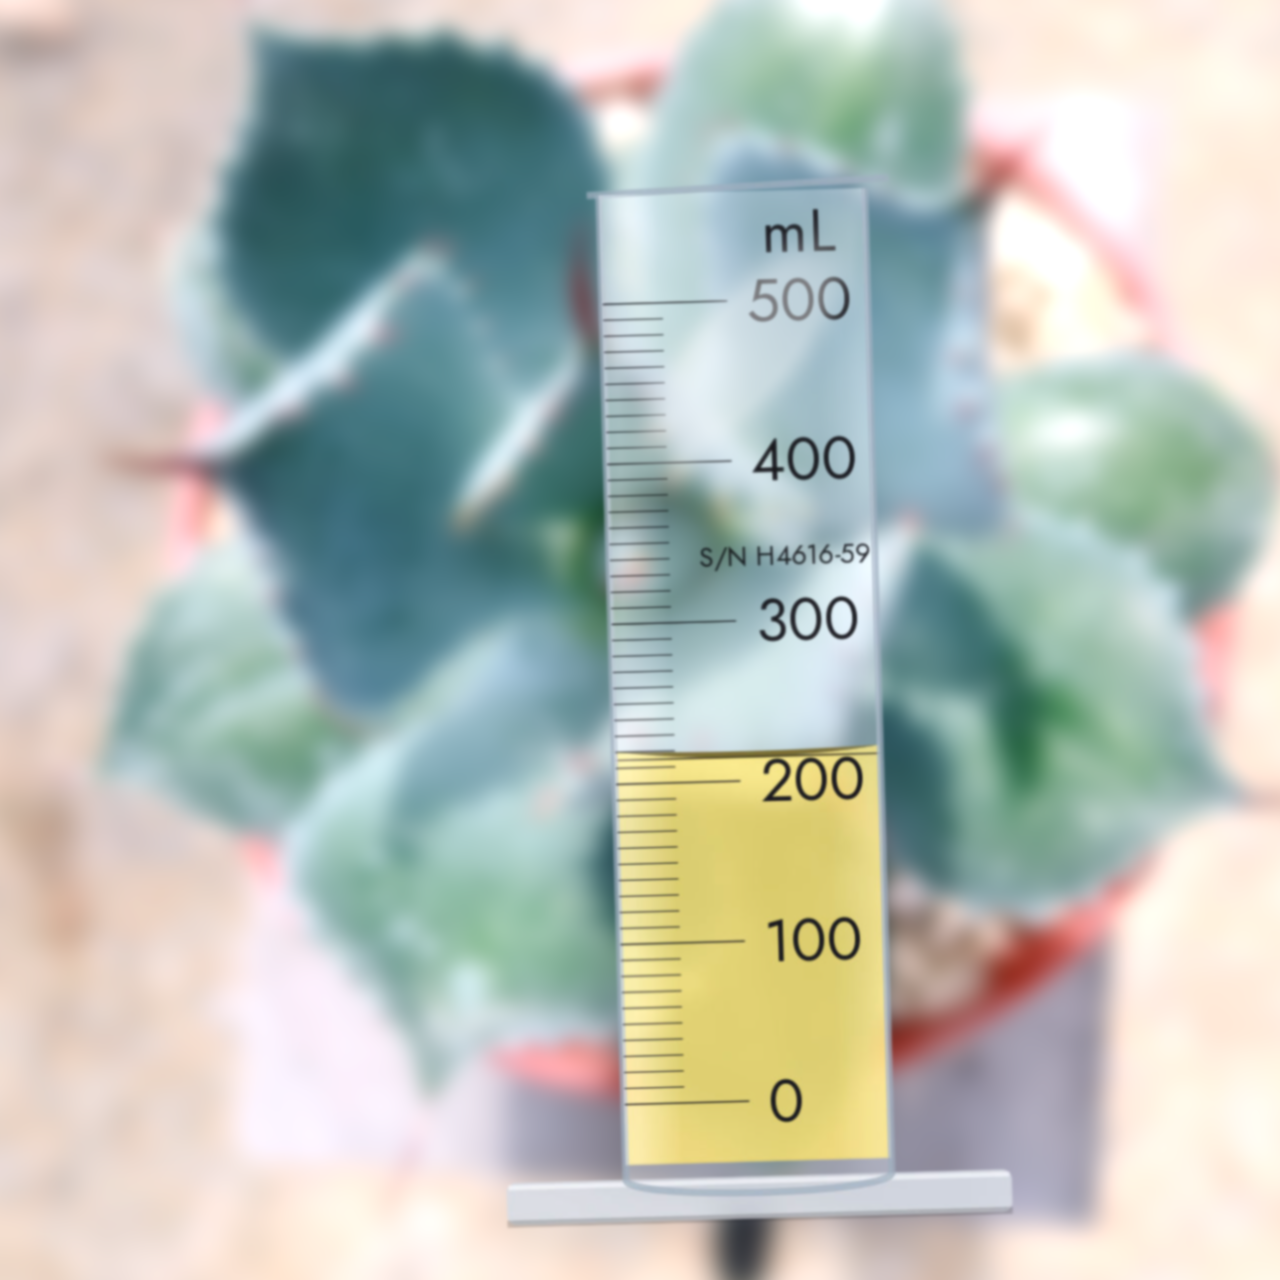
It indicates mL 215
